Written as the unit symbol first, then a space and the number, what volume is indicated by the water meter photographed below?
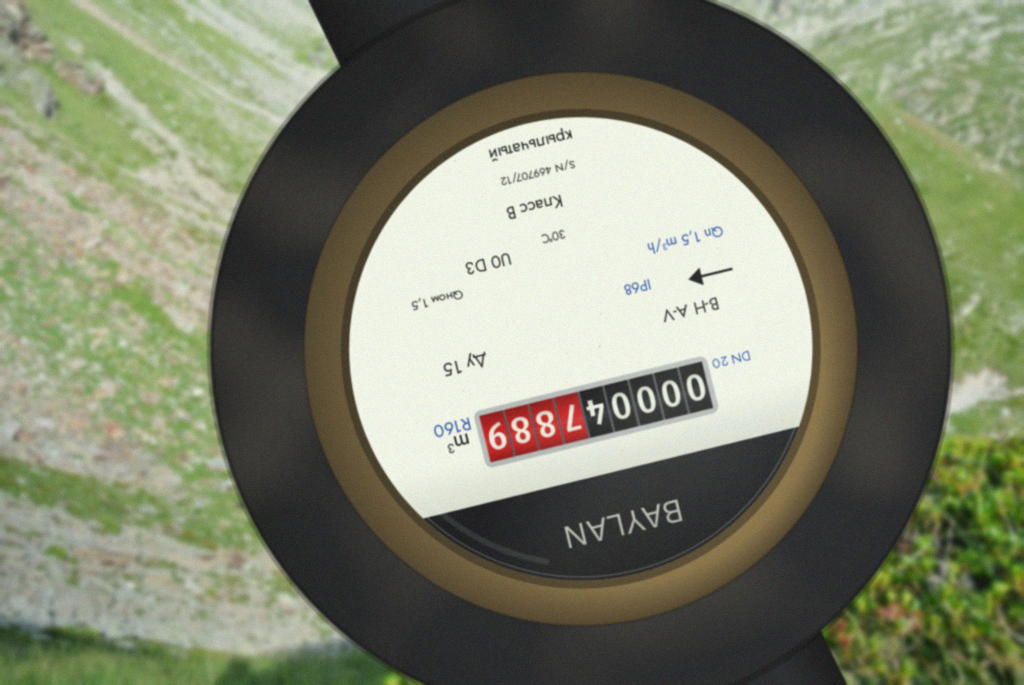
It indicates m³ 4.7889
